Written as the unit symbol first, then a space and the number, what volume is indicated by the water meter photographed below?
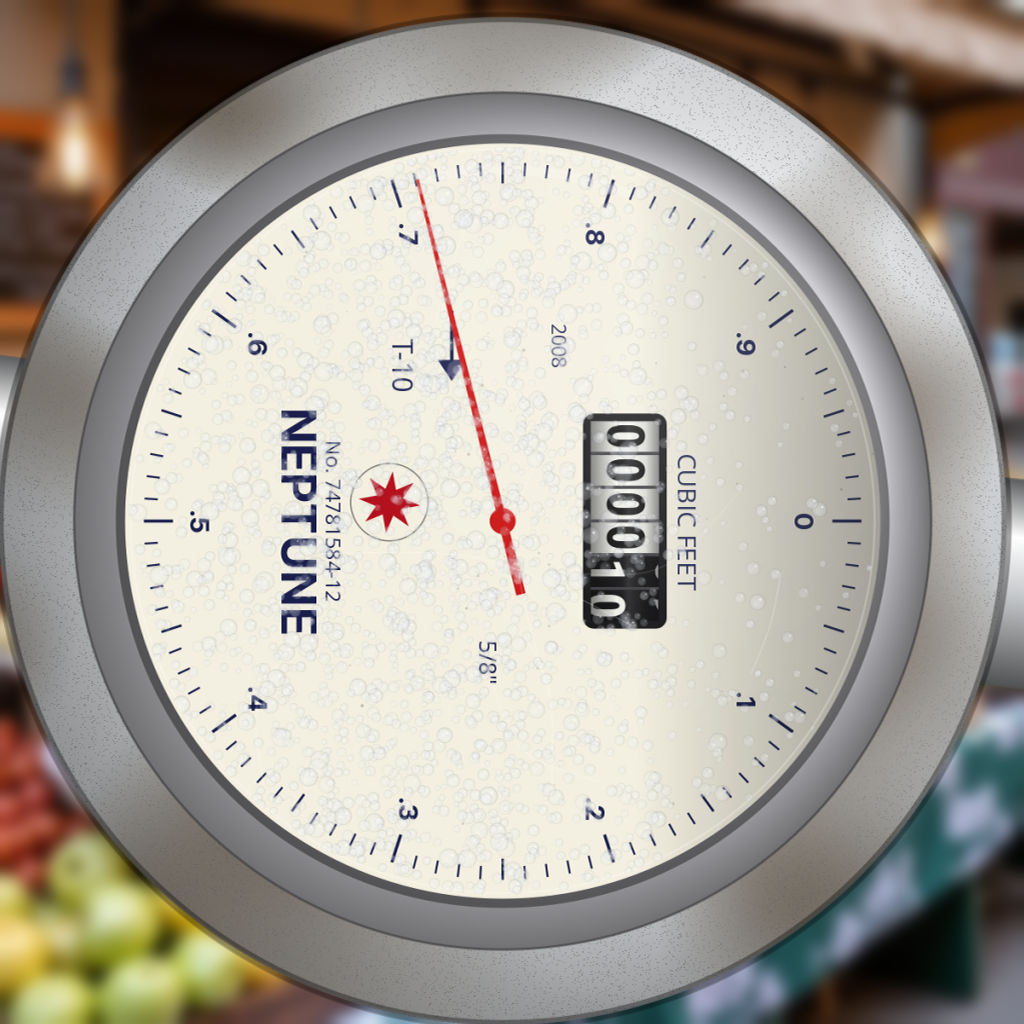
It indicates ft³ 9.71
